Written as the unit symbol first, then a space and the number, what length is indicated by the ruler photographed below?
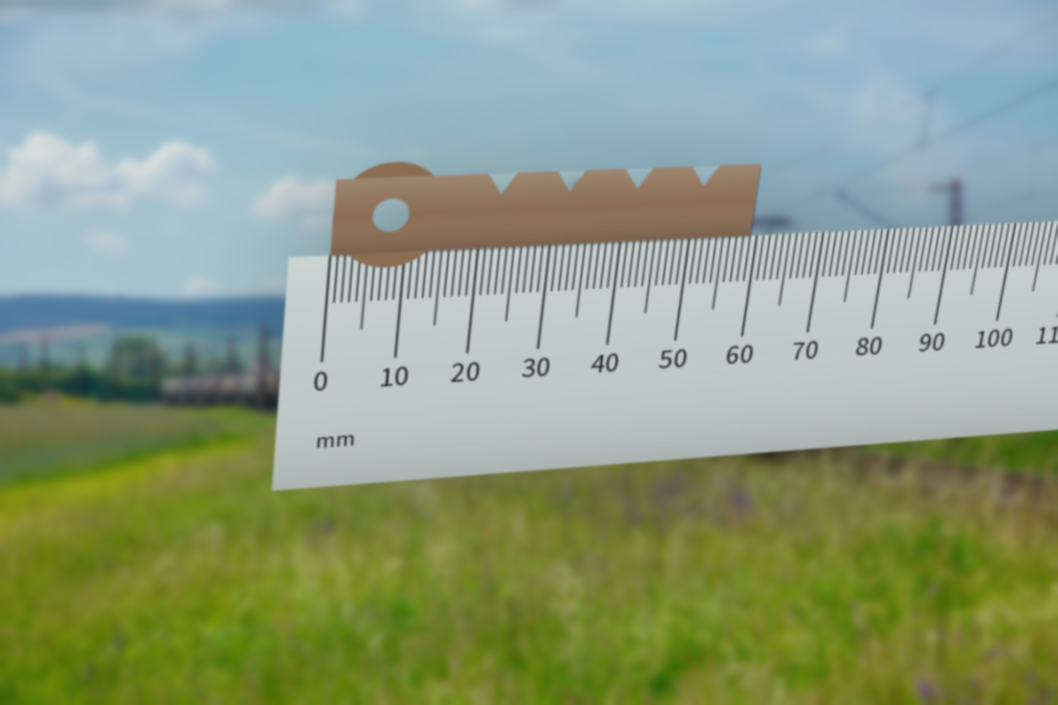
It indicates mm 59
